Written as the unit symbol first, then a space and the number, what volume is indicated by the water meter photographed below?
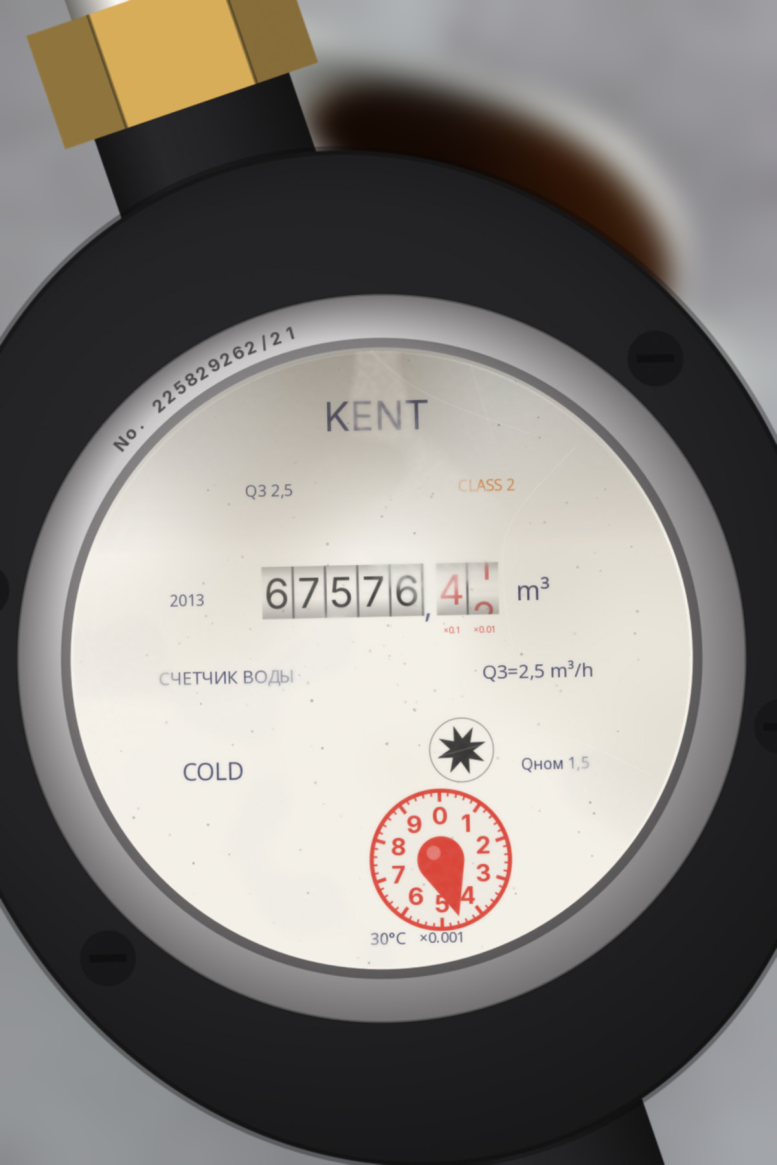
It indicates m³ 67576.414
